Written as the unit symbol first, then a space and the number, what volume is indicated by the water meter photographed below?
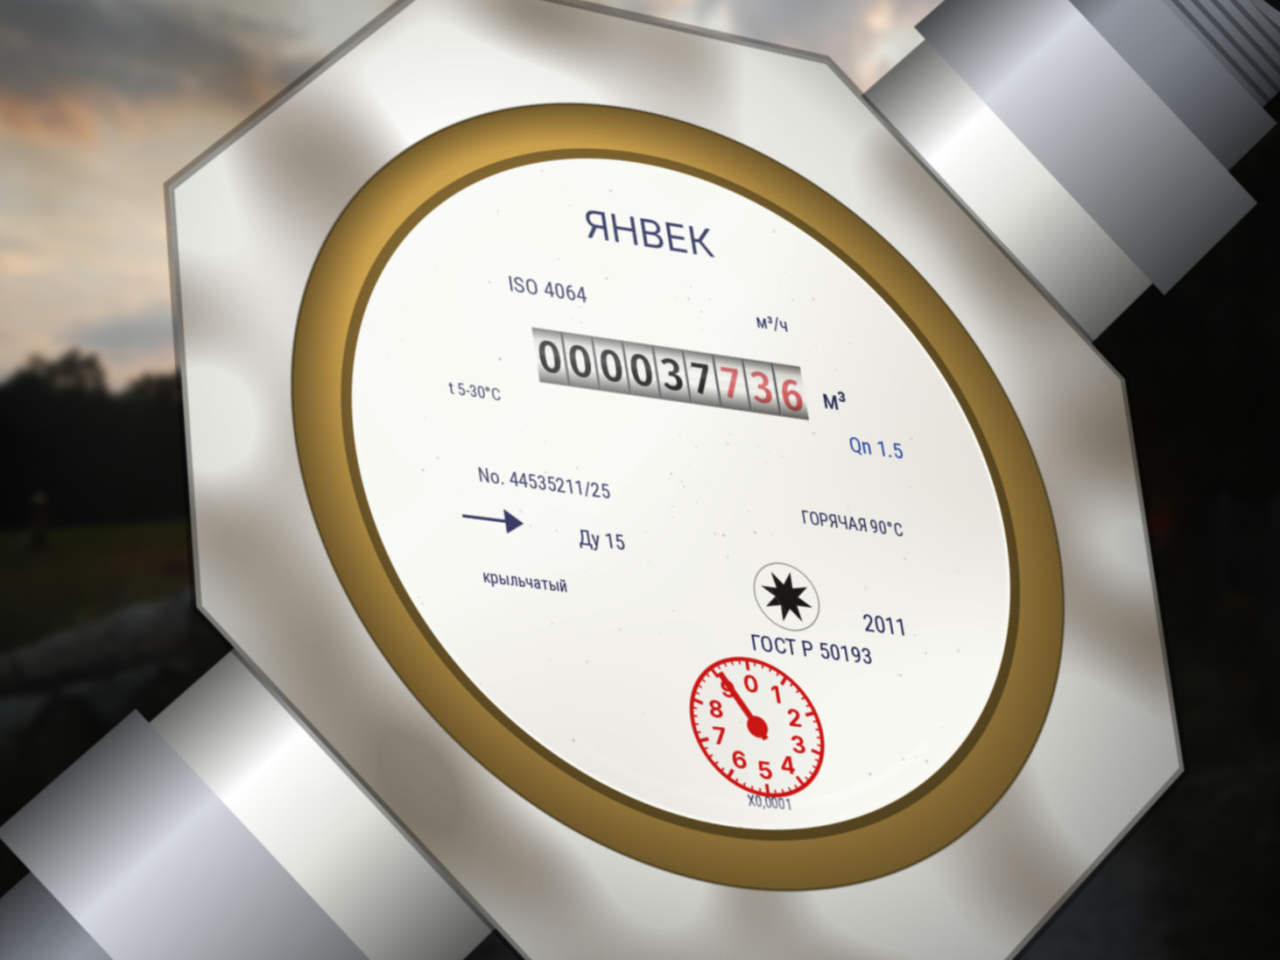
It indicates m³ 37.7359
